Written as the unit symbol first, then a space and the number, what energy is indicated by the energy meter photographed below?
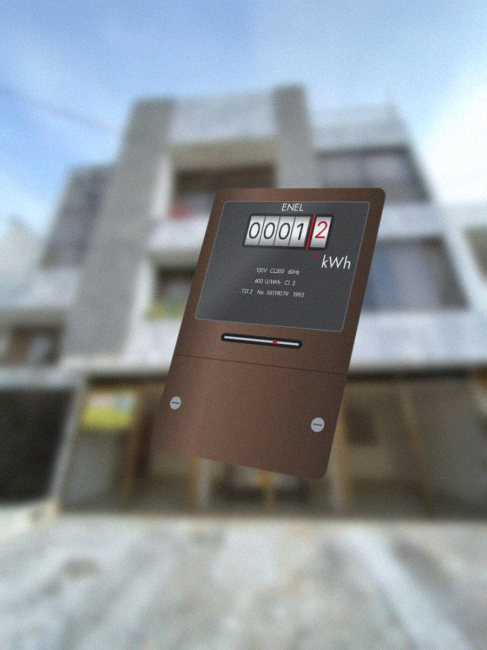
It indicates kWh 1.2
